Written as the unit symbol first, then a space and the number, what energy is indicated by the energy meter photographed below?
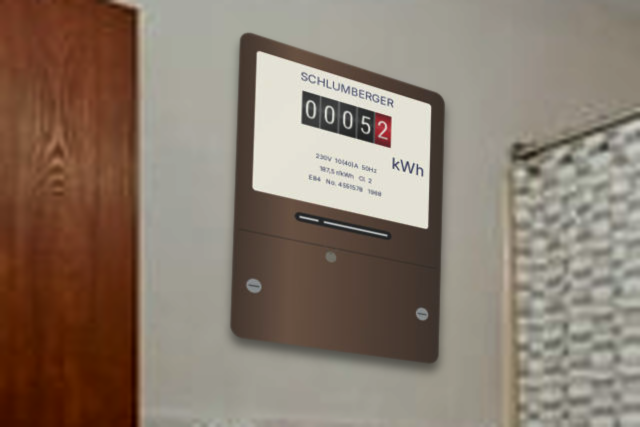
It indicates kWh 5.2
